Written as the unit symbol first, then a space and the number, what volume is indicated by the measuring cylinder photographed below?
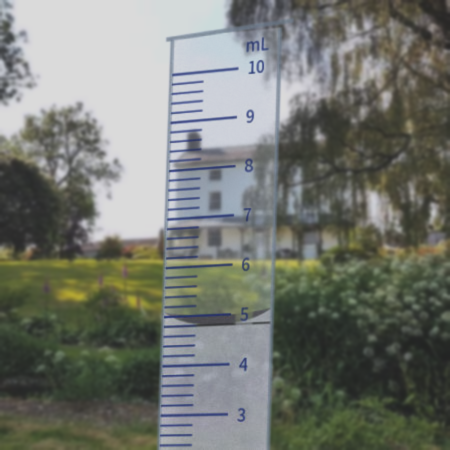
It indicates mL 4.8
